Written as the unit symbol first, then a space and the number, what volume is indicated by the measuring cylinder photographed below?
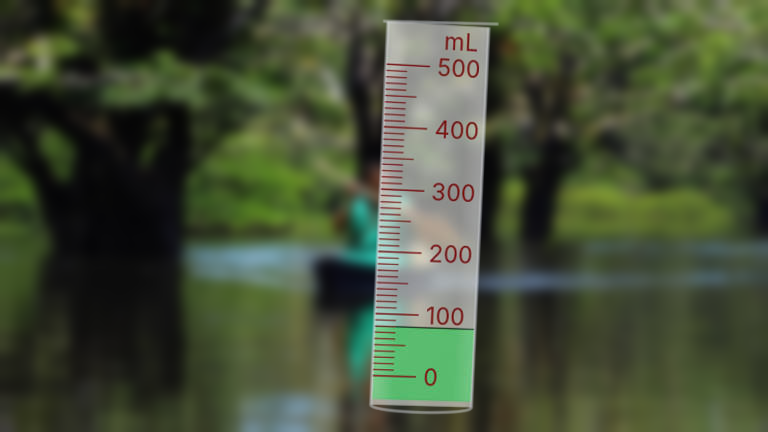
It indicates mL 80
